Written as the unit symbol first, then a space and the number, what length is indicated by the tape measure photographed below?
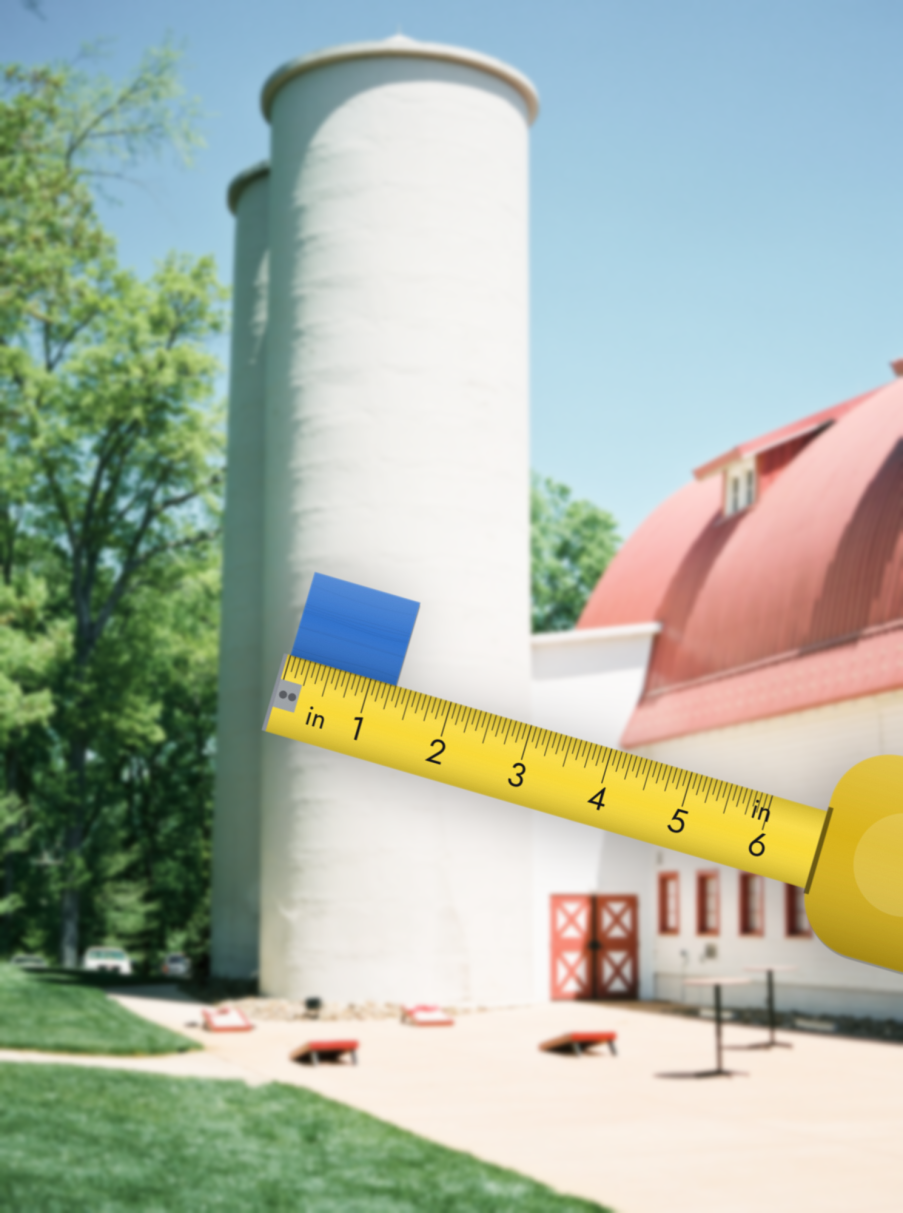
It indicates in 1.3125
